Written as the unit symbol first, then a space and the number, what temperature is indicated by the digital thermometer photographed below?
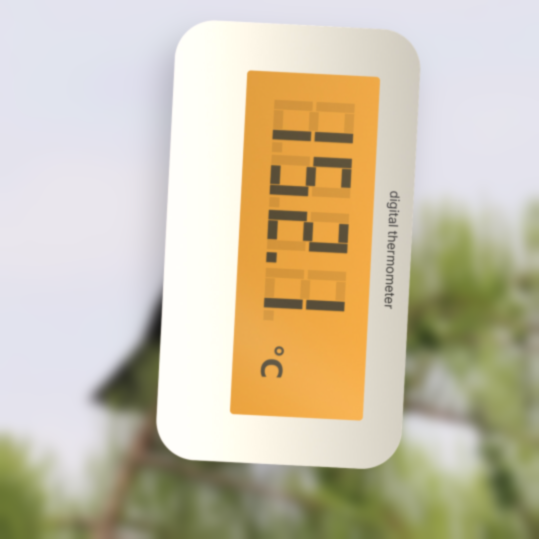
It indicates °C 152.1
